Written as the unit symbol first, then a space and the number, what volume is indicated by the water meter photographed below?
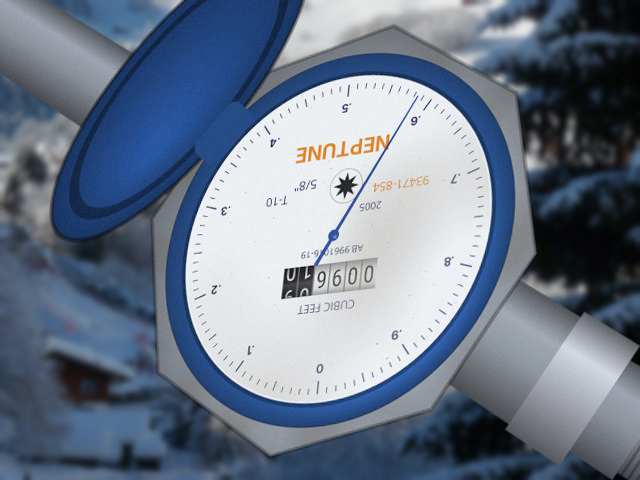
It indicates ft³ 9609.58
